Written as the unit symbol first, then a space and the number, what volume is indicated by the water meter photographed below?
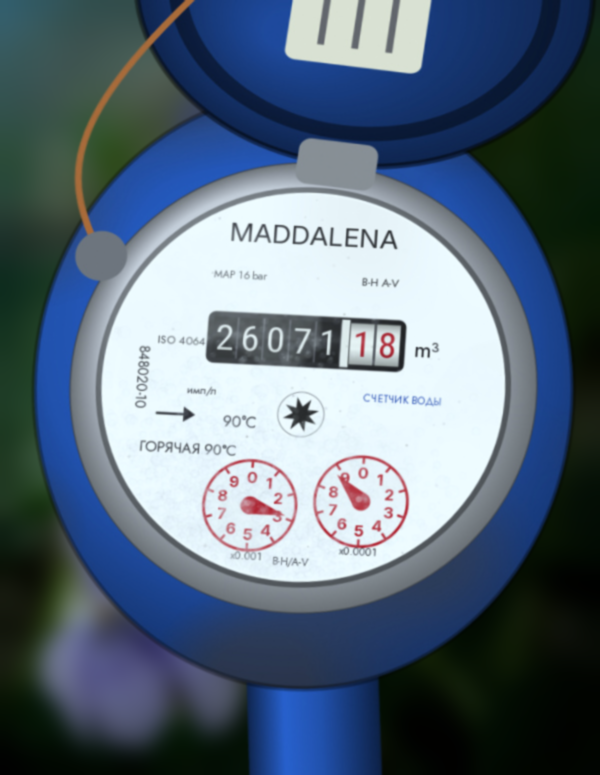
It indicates m³ 26071.1828
